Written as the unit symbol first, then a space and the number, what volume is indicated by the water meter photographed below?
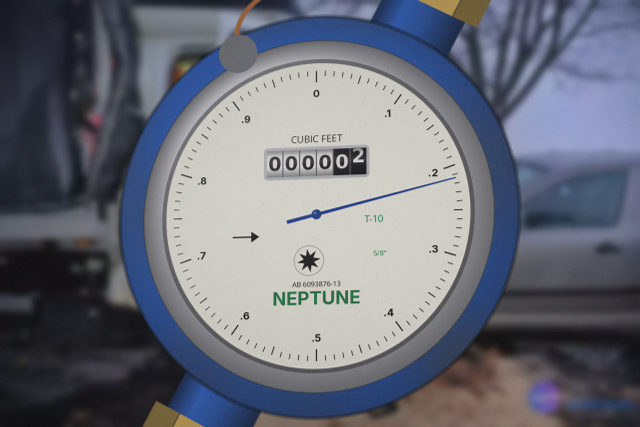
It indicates ft³ 2.21
